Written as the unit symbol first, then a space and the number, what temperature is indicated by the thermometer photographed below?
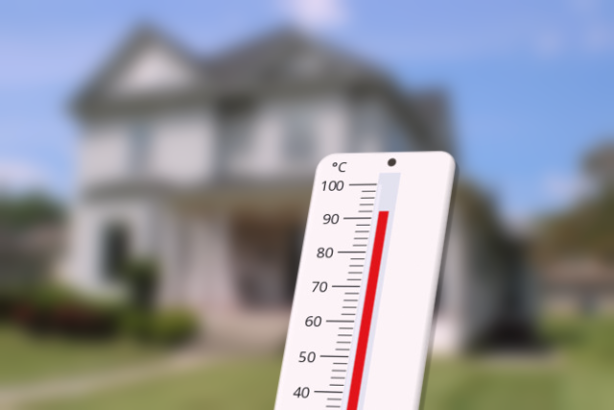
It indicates °C 92
